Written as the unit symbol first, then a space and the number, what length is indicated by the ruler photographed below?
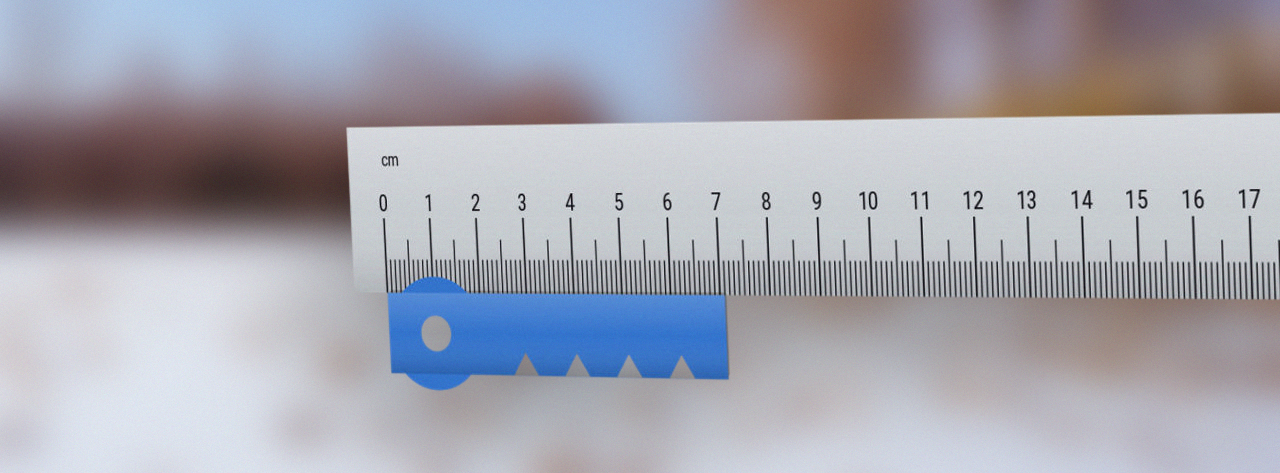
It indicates cm 7.1
